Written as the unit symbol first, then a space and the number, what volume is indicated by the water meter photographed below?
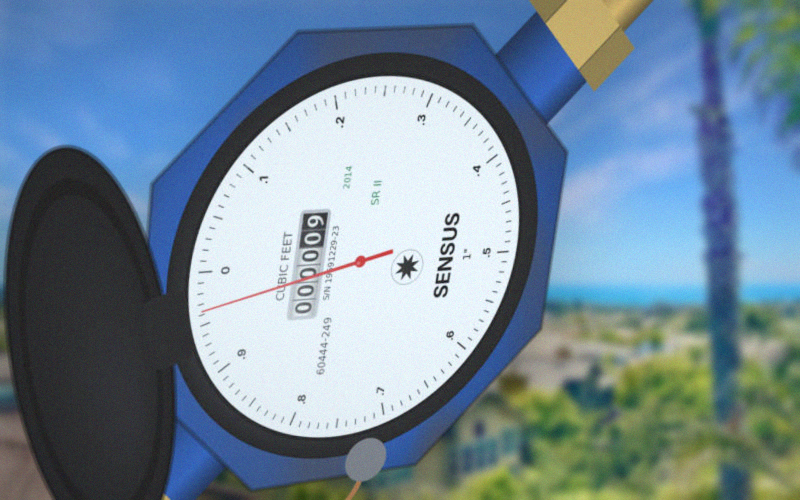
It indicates ft³ 8.96
